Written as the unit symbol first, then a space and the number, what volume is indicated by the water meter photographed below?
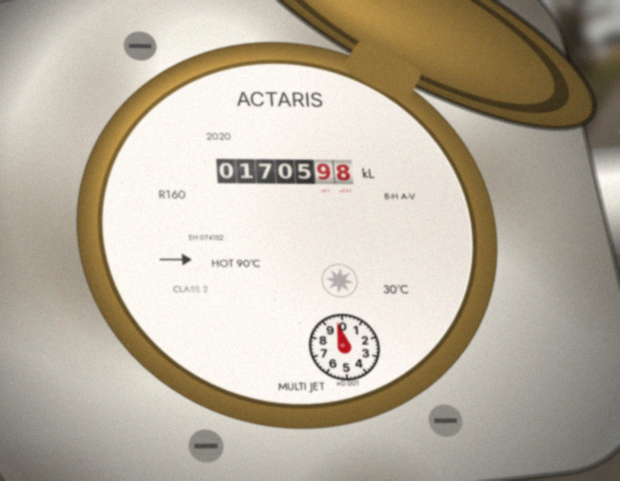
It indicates kL 1705.979
